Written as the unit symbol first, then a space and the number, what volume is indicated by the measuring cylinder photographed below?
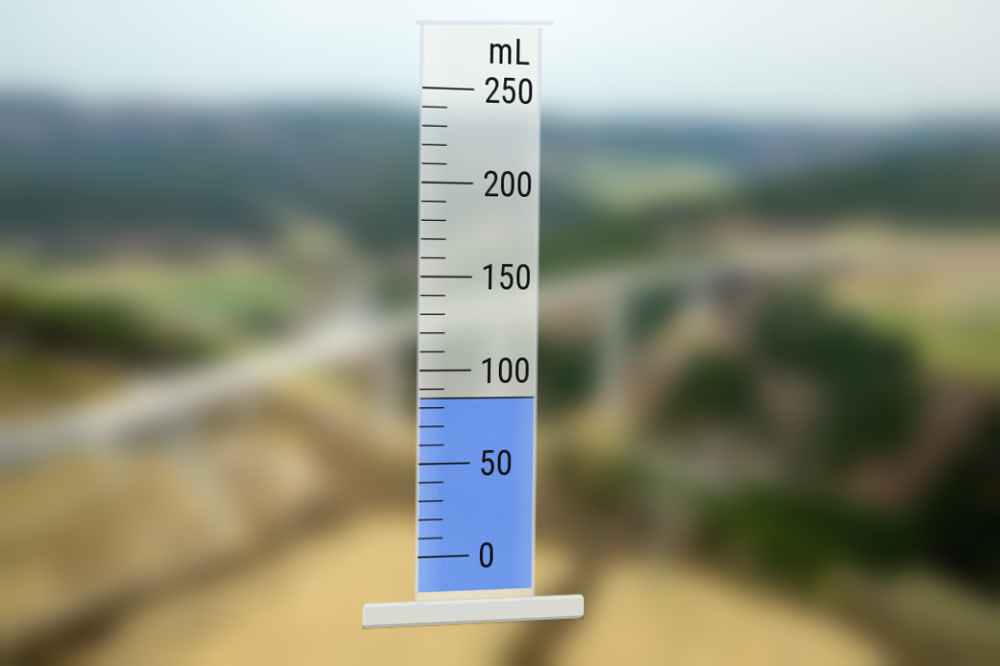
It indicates mL 85
